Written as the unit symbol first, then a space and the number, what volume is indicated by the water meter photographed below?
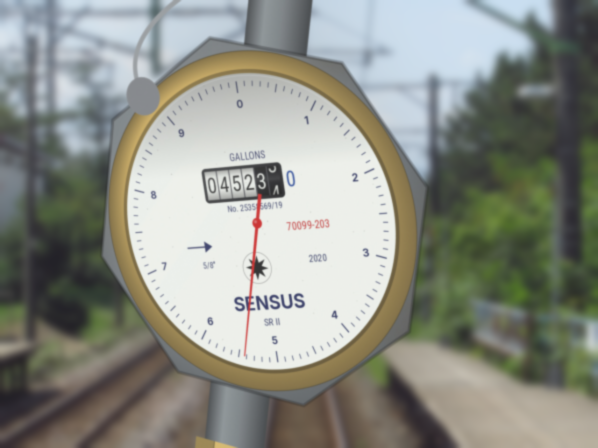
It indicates gal 452335.4
